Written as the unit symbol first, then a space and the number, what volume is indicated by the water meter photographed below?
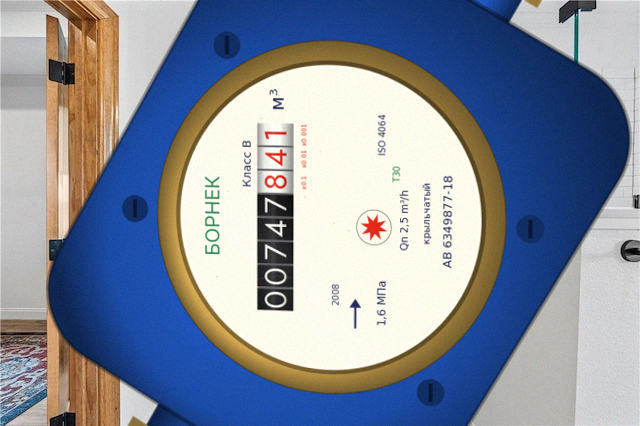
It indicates m³ 747.841
